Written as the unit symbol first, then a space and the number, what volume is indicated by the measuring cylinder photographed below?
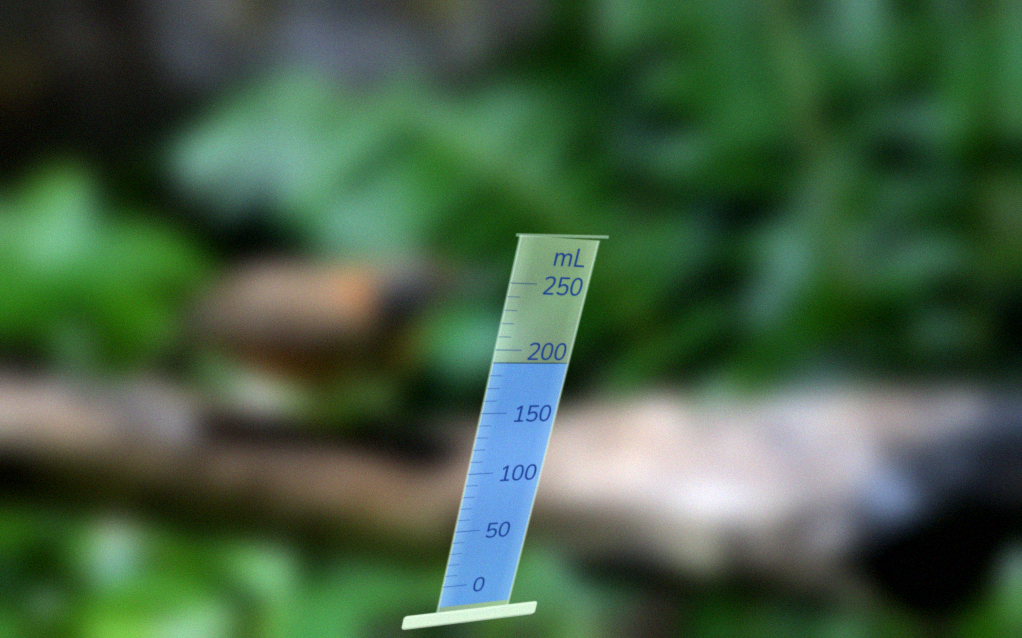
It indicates mL 190
